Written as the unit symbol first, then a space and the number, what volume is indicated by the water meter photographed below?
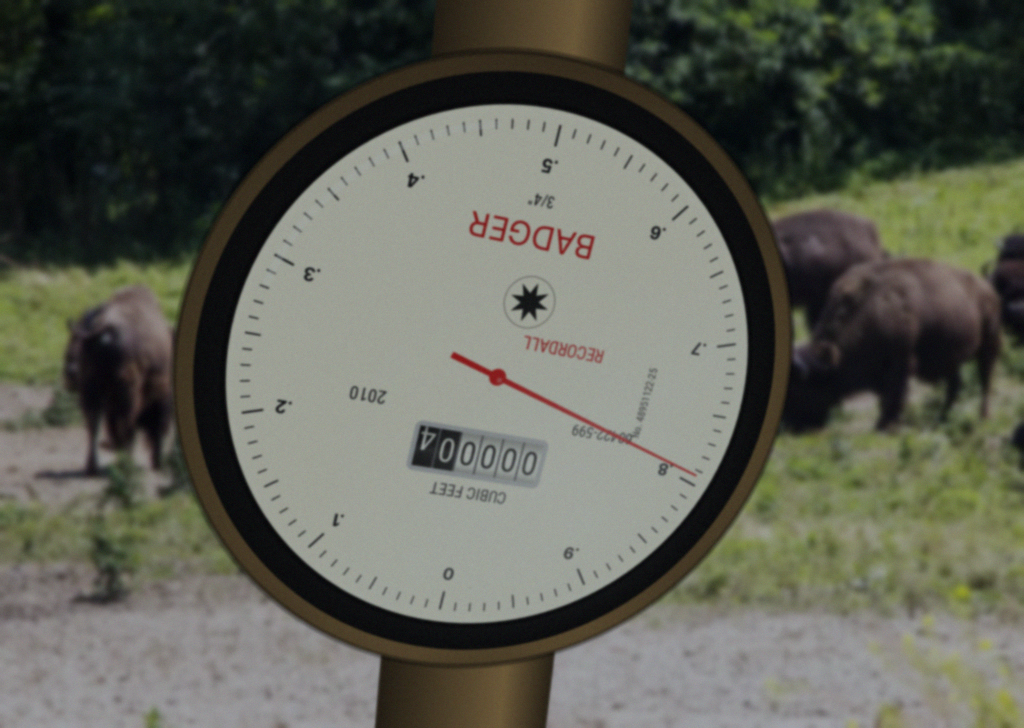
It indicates ft³ 3.79
